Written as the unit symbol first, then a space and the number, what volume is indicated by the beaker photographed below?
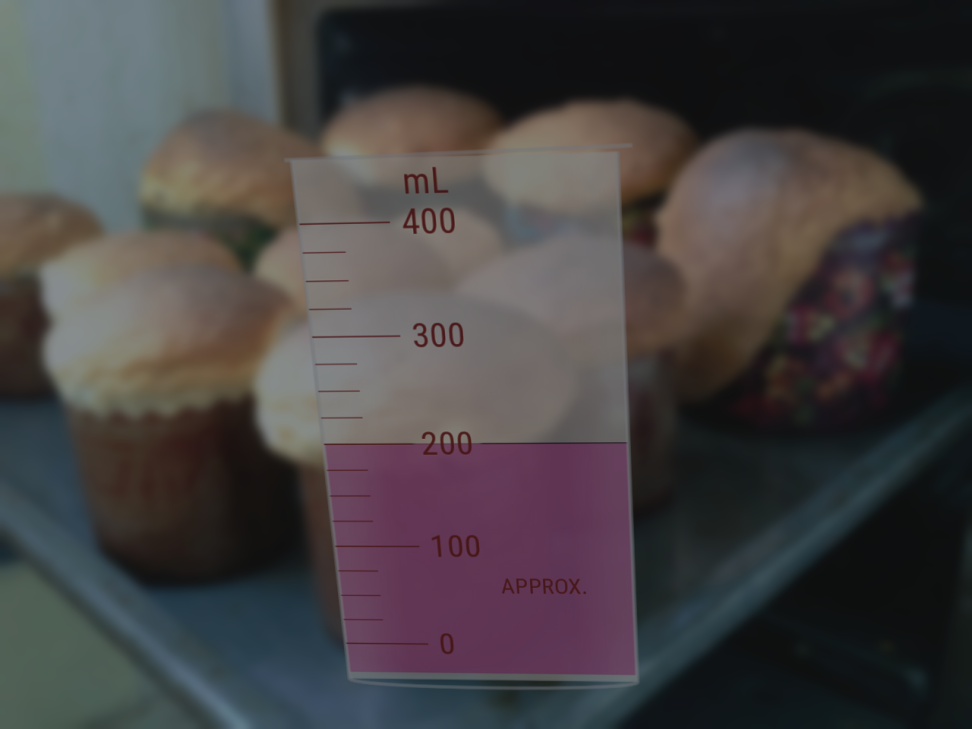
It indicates mL 200
